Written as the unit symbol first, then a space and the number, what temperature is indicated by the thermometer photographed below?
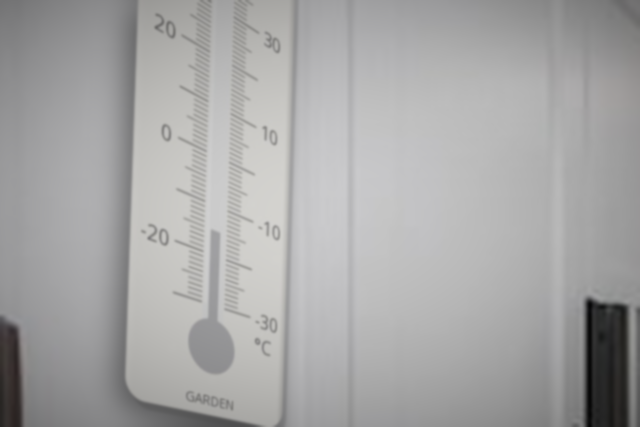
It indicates °C -15
